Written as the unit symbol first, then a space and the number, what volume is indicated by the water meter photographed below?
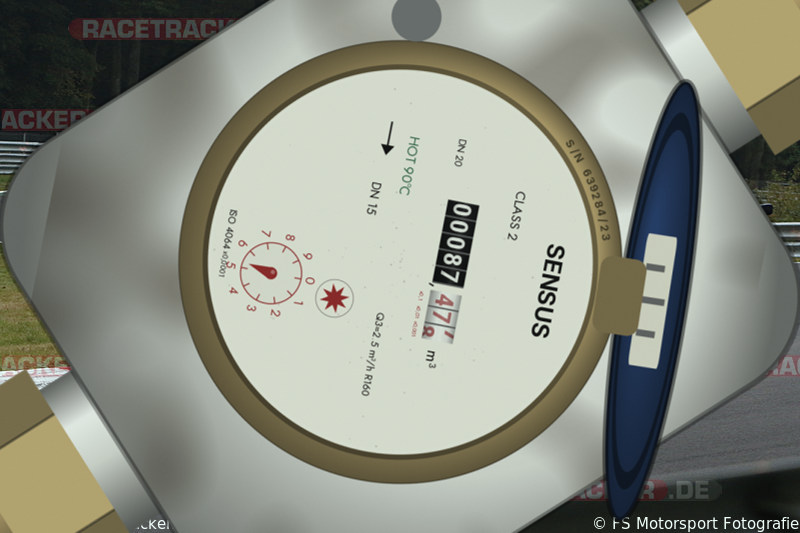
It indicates m³ 87.4775
